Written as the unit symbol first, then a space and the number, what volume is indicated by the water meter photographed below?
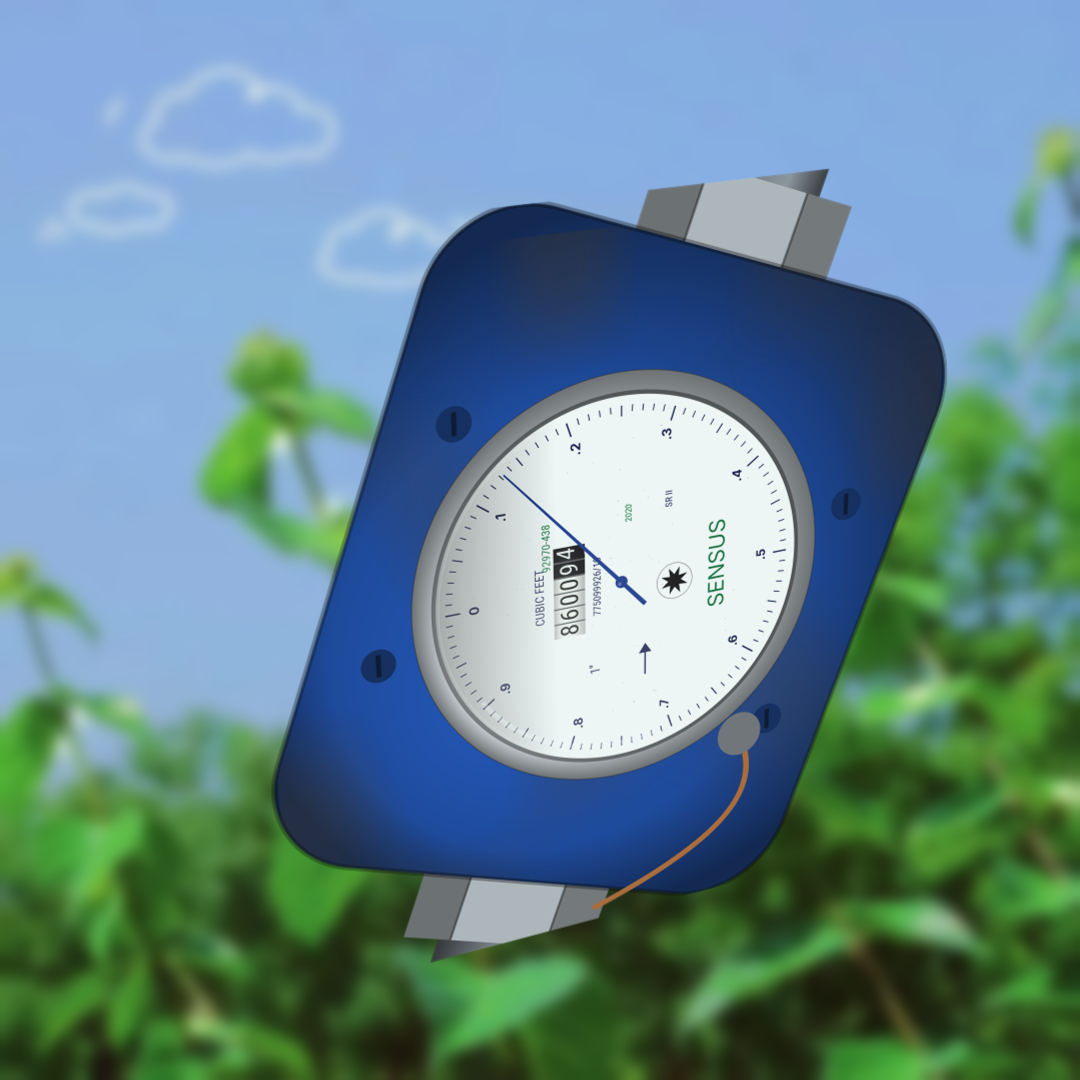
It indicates ft³ 860094.13
